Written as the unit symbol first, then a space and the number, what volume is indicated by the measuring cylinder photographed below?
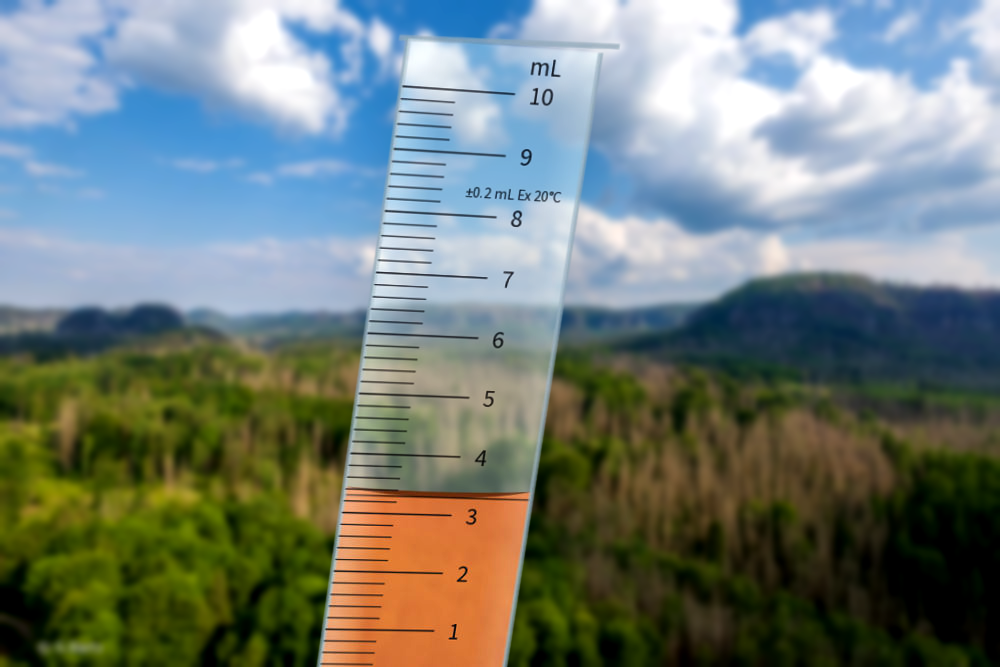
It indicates mL 3.3
